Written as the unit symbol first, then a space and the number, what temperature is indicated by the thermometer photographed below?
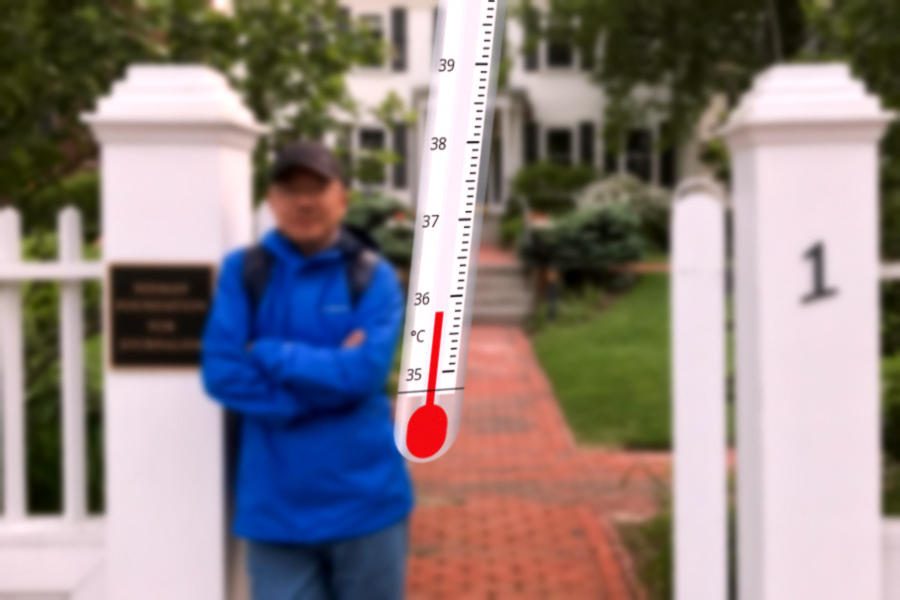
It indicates °C 35.8
